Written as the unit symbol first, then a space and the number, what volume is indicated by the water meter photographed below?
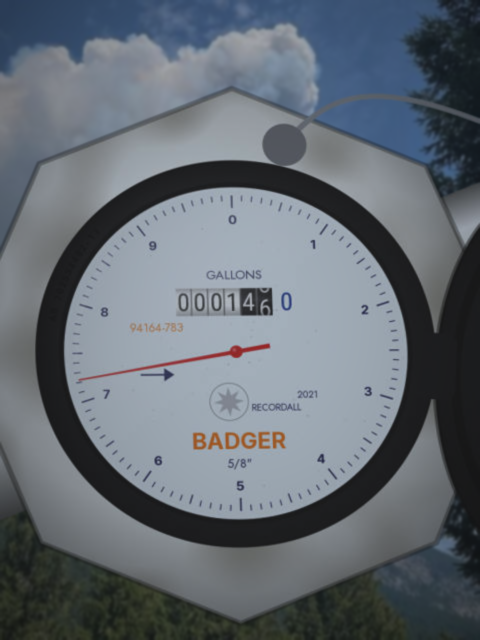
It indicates gal 1457.2
